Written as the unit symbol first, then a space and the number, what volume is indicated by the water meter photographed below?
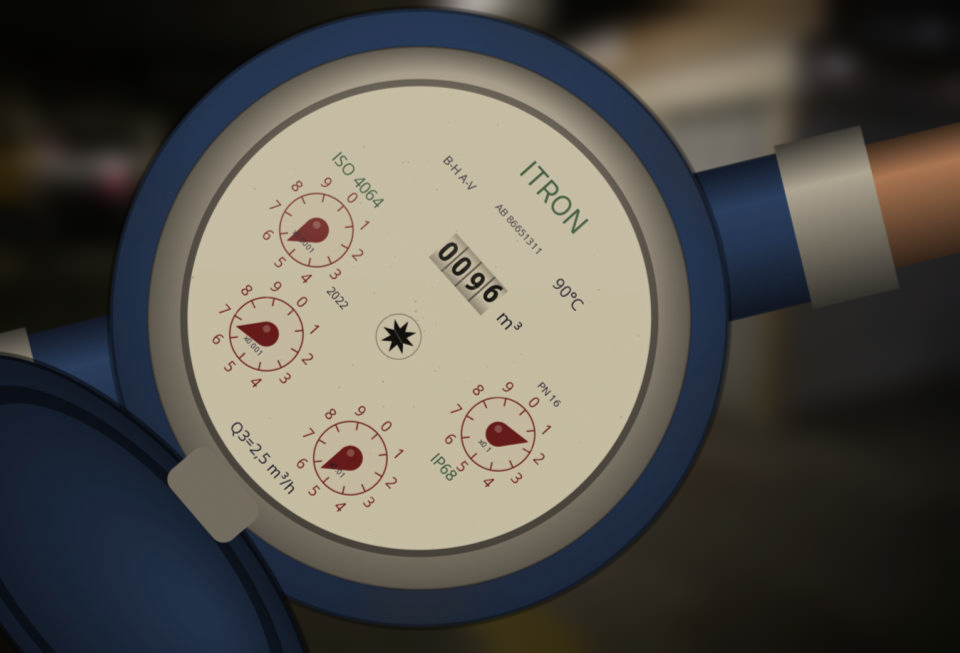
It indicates m³ 96.1565
